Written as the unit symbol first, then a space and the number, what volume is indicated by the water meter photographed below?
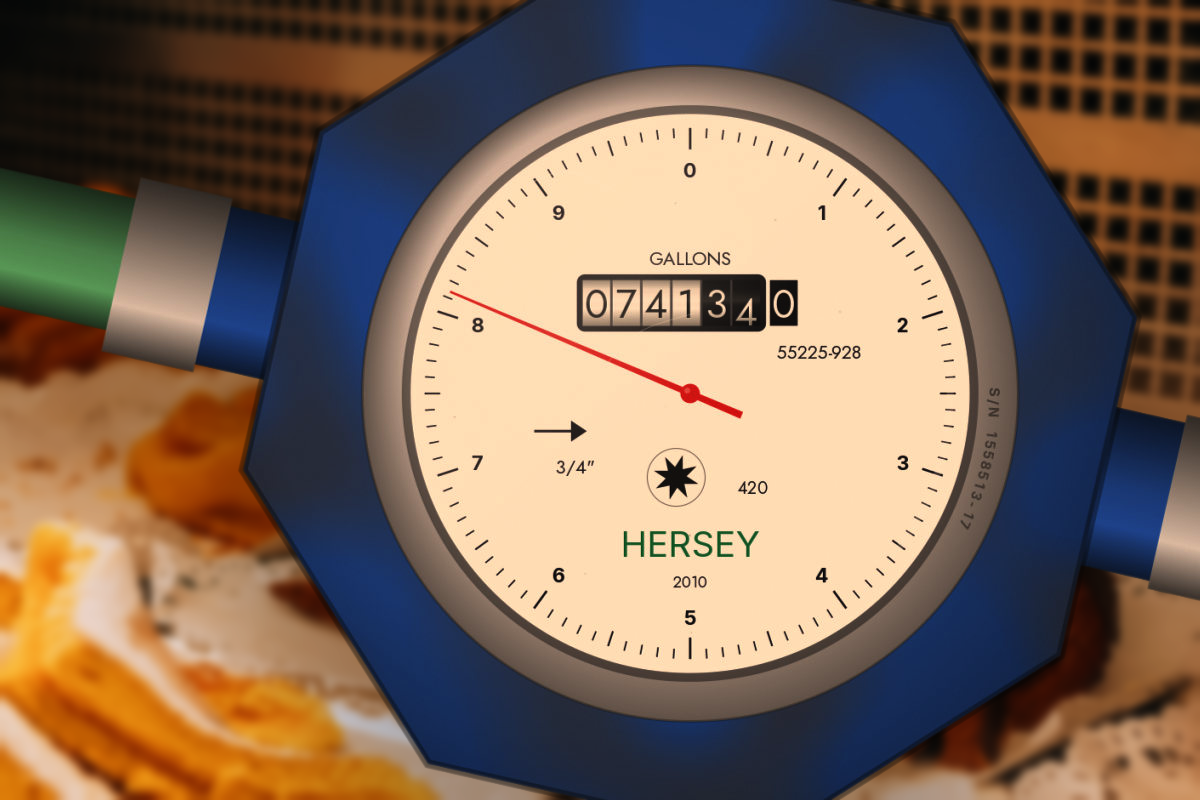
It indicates gal 741338.1
